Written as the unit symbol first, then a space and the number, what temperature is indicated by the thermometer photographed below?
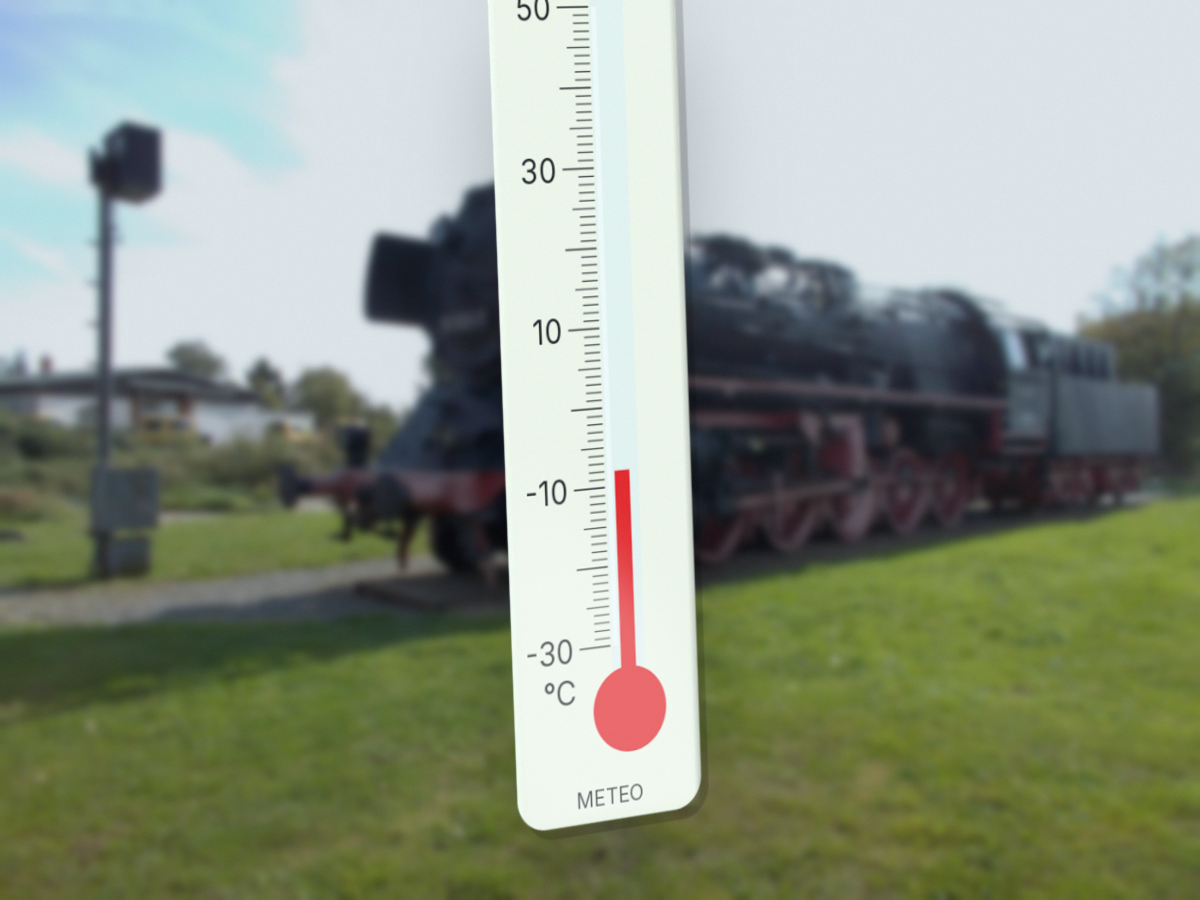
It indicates °C -8
